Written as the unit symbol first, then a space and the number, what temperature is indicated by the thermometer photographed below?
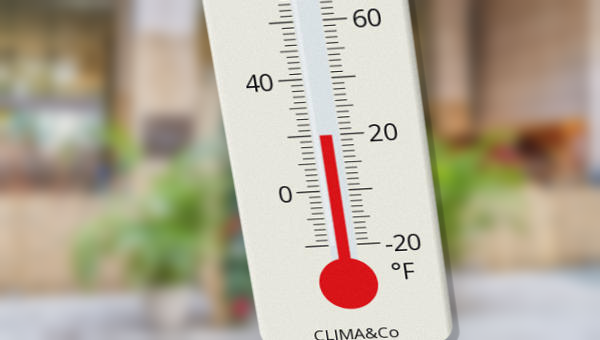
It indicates °F 20
